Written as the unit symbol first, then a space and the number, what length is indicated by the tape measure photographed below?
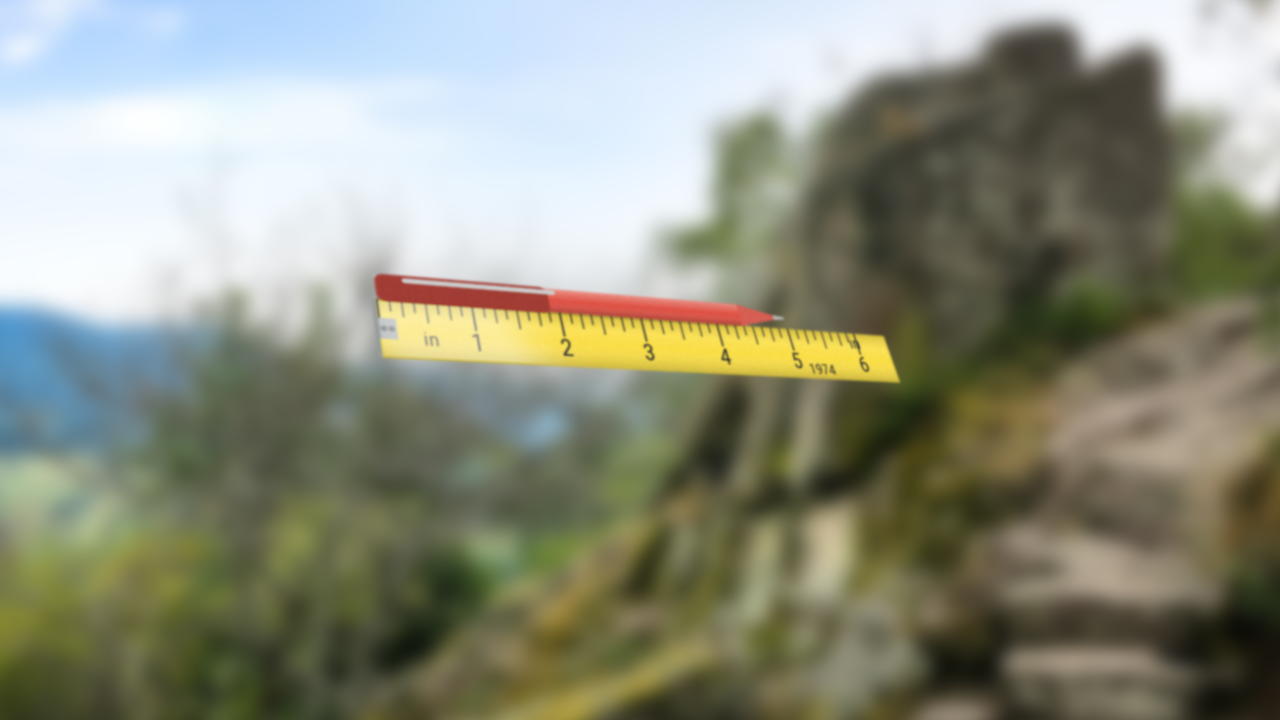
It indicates in 5
